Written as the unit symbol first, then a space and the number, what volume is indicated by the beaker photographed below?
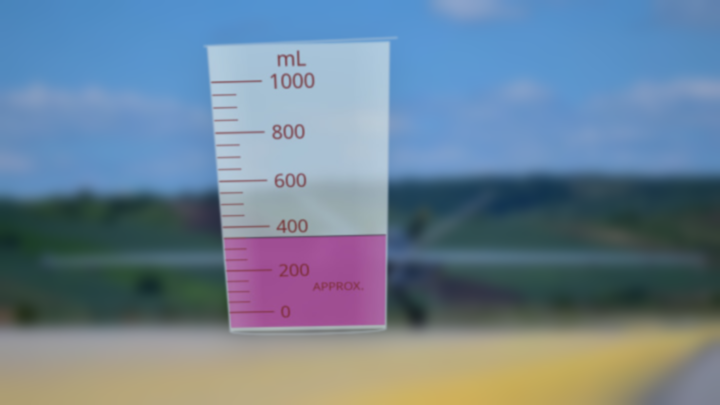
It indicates mL 350
